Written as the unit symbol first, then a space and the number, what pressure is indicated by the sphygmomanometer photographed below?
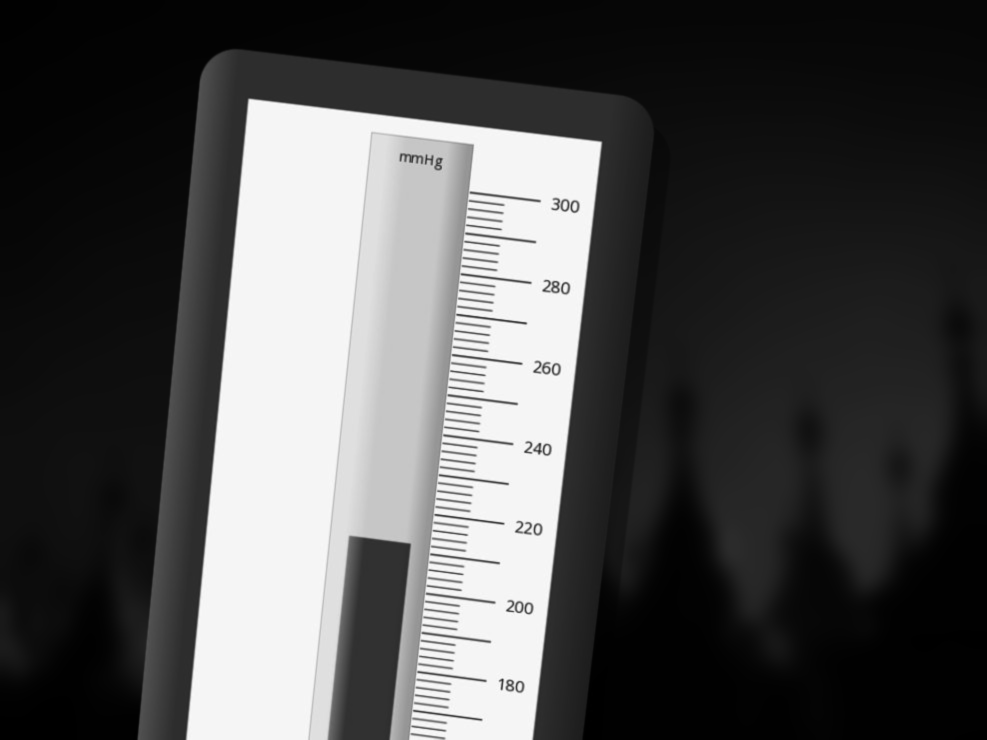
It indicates mmHg 212
